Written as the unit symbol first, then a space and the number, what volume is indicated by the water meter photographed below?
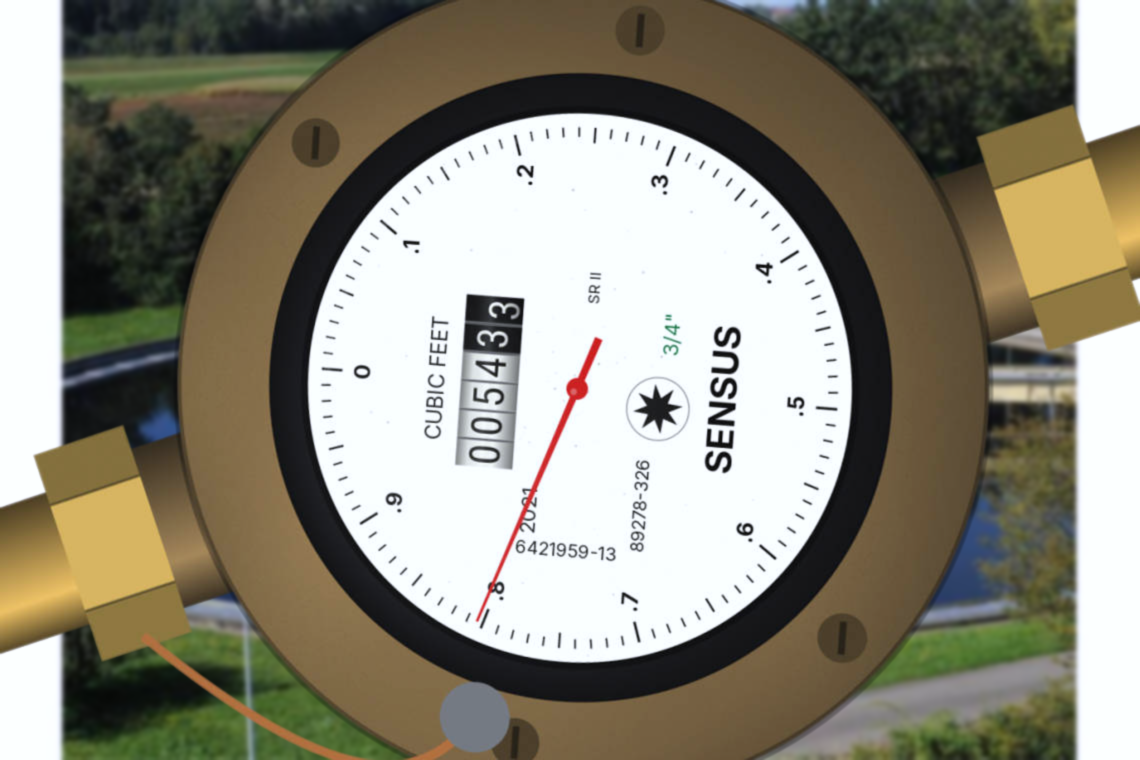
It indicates ft³ 5432.80
